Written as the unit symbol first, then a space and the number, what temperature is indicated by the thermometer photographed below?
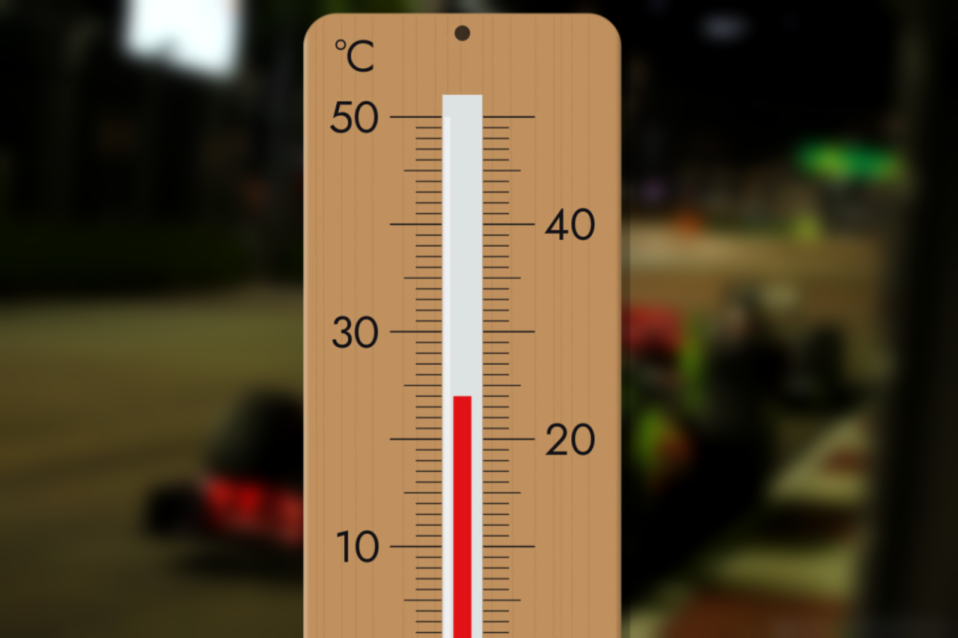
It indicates °C 24
